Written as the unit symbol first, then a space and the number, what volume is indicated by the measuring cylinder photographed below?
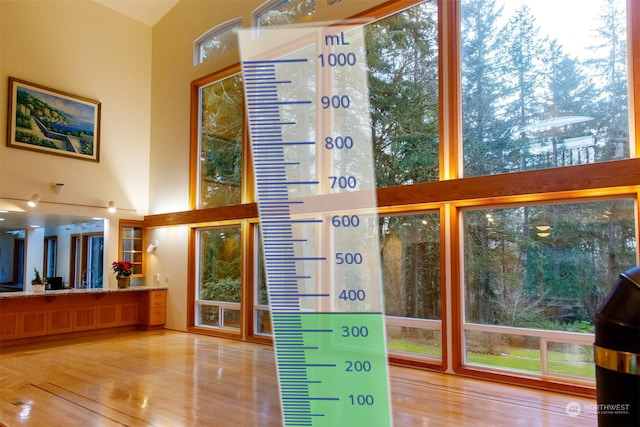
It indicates mL 350
